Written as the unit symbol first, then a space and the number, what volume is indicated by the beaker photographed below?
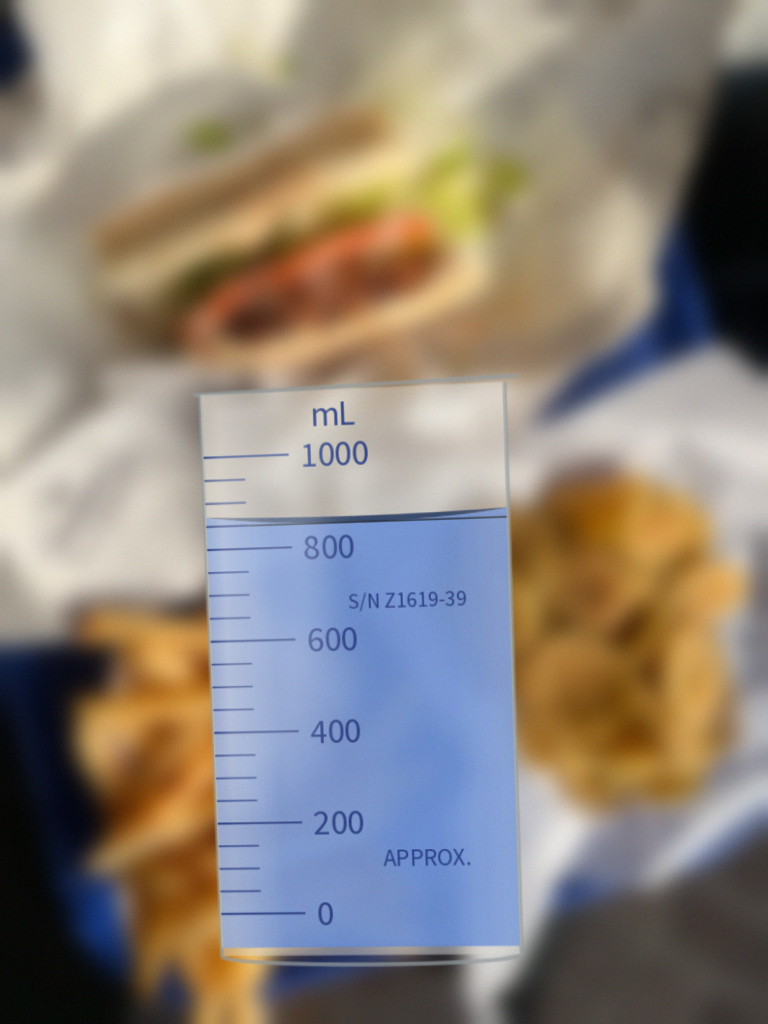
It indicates mL 850
